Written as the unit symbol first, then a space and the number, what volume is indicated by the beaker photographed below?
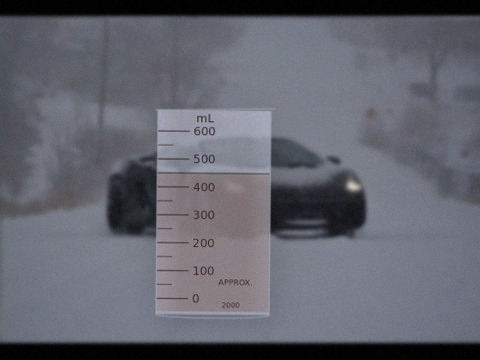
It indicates mL 450
